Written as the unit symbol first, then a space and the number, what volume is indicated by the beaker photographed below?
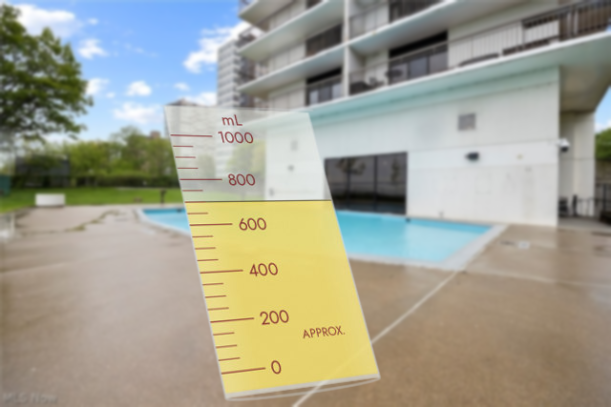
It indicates mL 700
